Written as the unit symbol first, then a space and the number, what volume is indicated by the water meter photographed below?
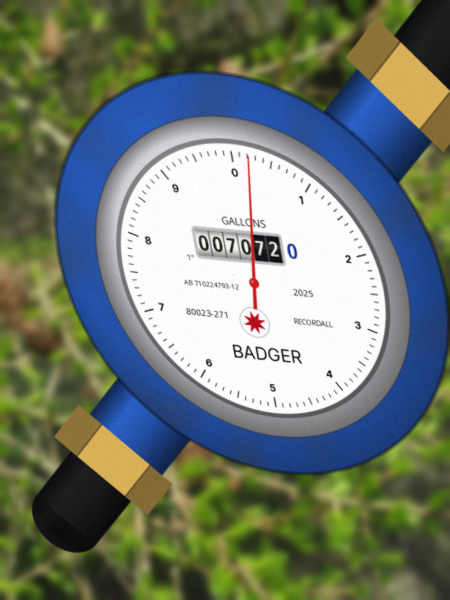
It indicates gal 70720.2
